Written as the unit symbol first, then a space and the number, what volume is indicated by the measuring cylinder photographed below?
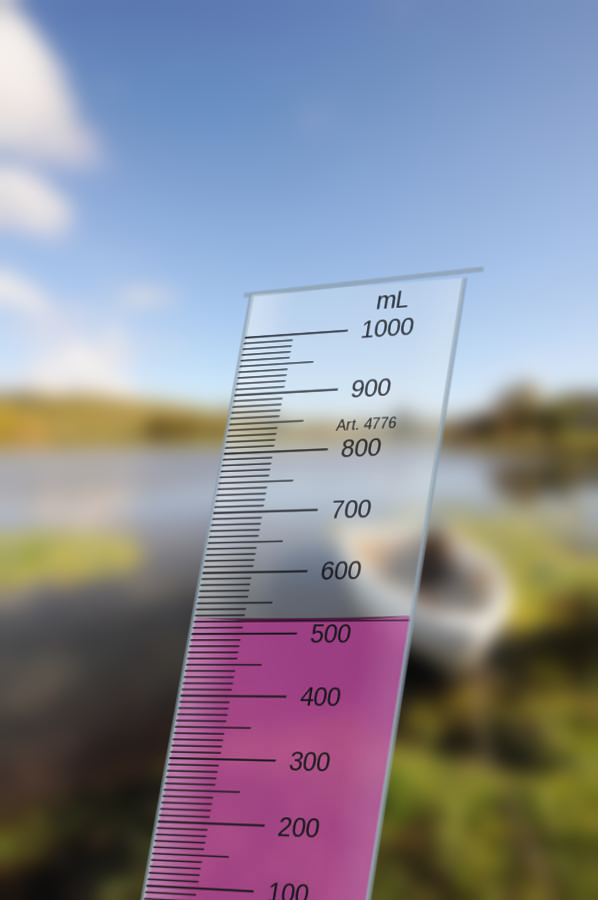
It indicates mL 520
